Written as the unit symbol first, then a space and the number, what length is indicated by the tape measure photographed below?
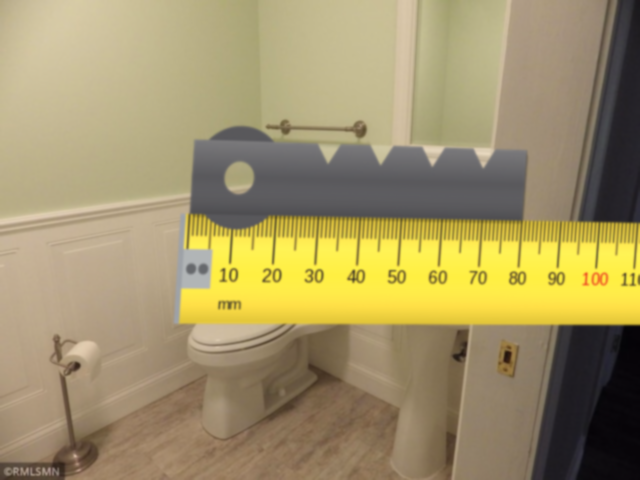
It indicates mm 80
